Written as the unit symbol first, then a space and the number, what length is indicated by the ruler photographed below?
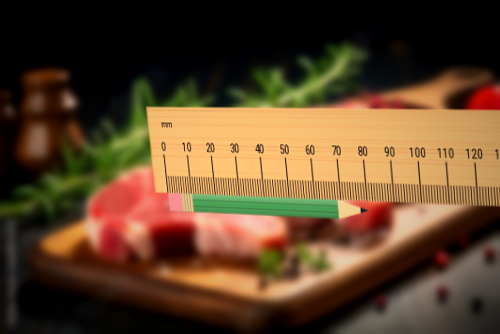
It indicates mm 80
